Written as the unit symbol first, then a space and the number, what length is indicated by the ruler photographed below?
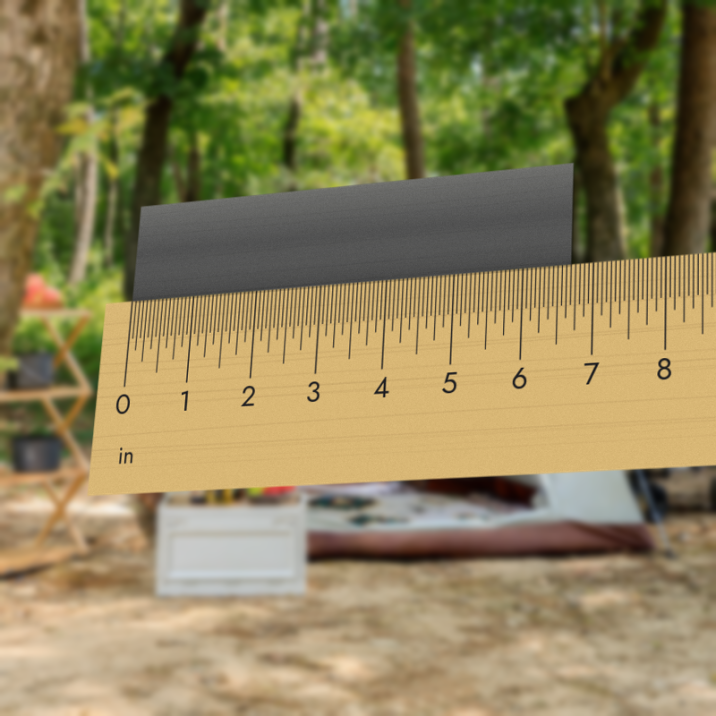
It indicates in 6.6875
